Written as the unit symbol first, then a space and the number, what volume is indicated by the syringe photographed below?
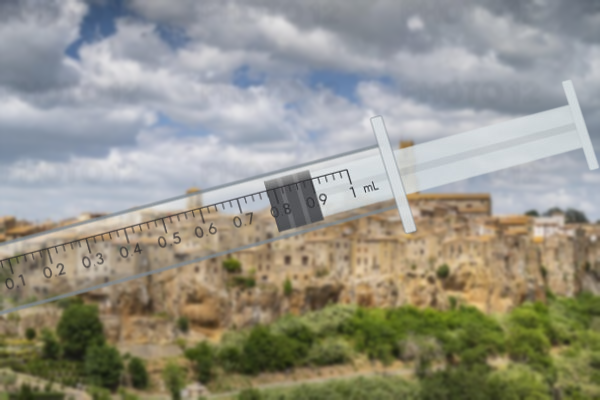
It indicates mL 0.78
